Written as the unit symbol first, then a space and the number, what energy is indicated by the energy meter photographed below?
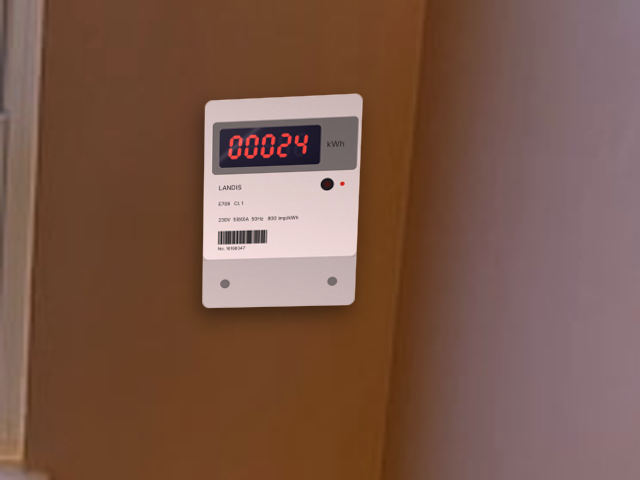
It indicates kWh 24
